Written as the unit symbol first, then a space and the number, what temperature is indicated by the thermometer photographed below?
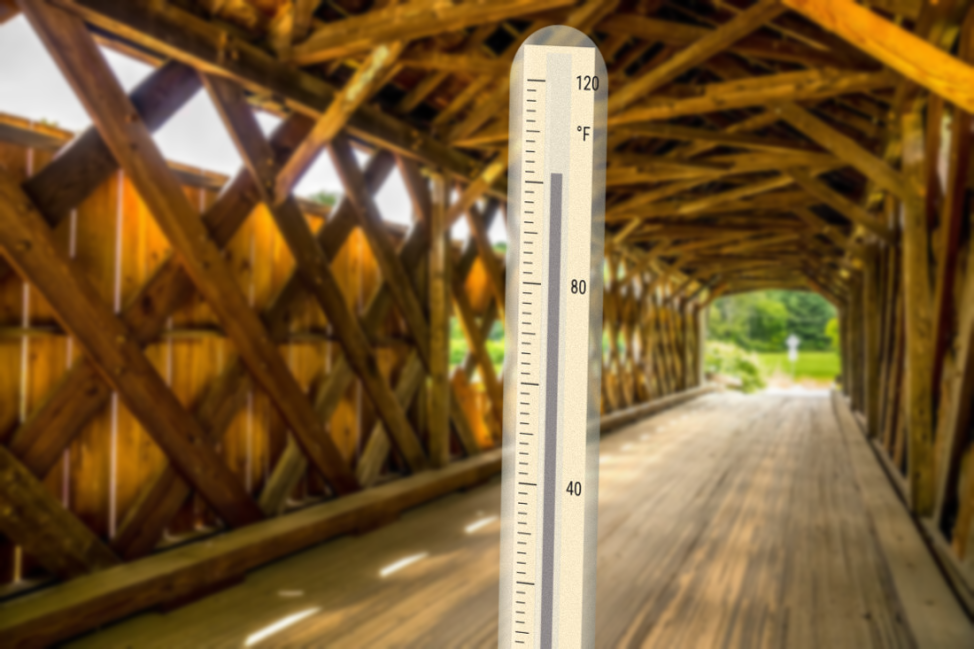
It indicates °F 102
